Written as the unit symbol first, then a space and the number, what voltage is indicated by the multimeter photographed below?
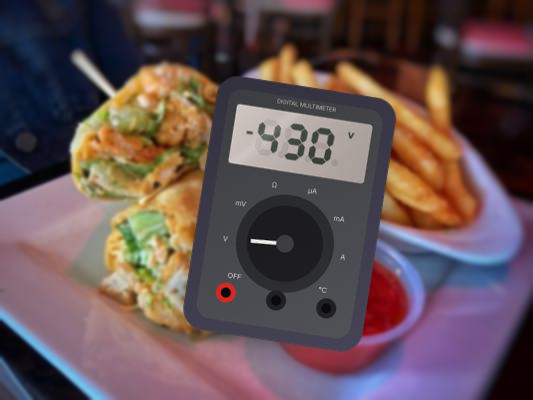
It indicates V -430
